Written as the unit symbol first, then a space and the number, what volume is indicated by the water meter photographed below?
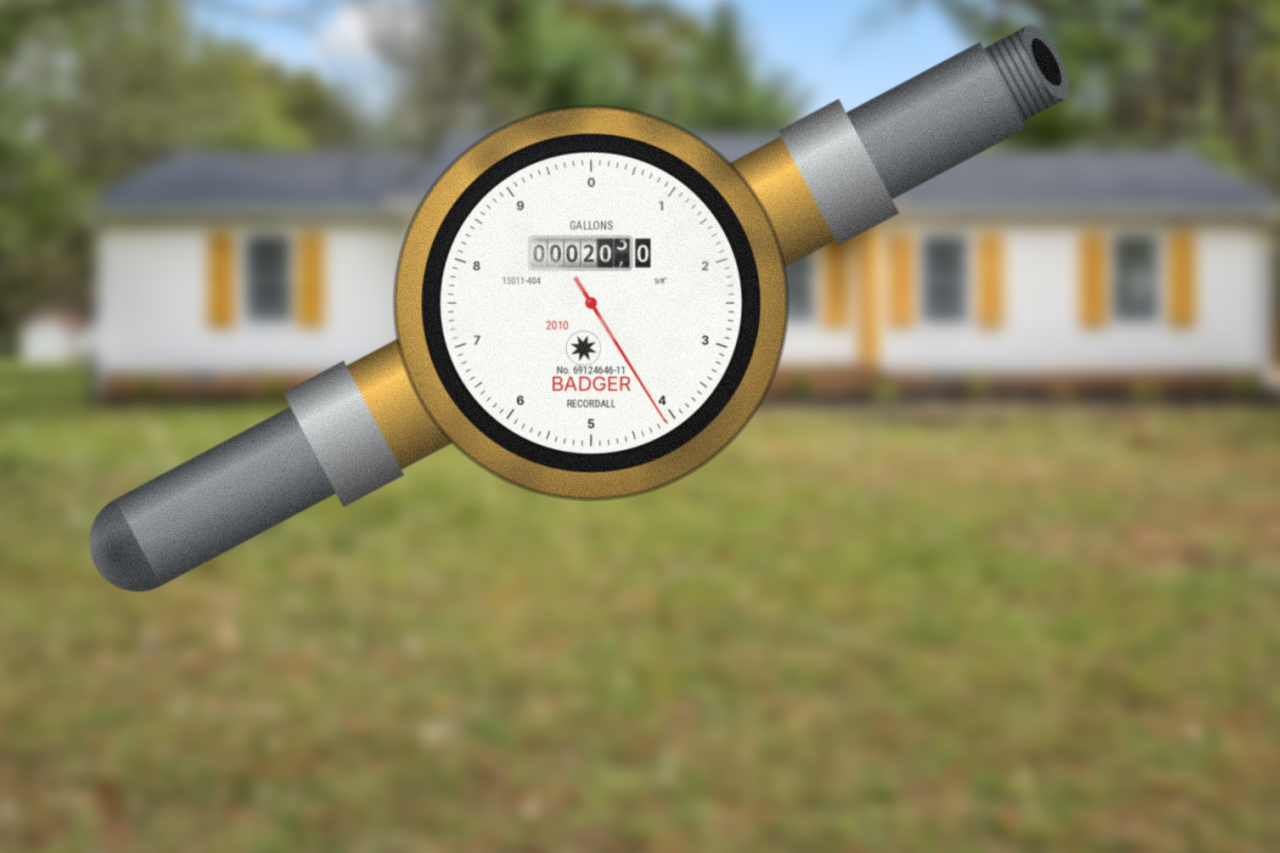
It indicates gal 2034.1
